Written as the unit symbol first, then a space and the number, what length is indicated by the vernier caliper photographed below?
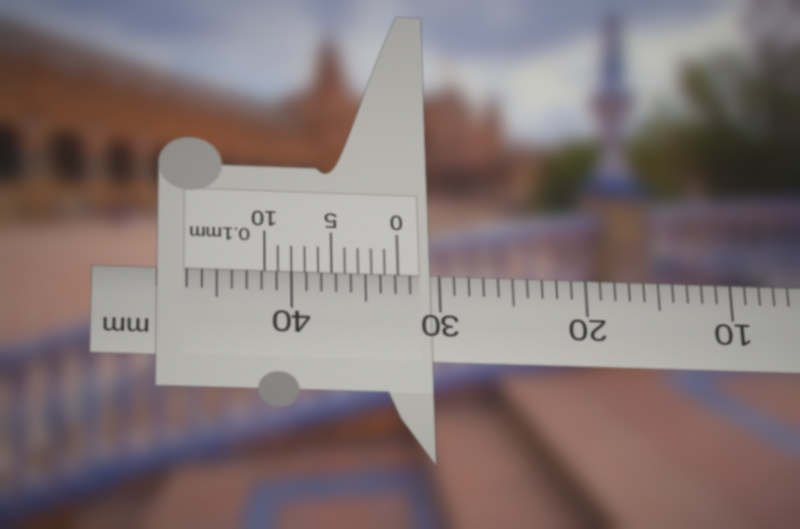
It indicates mm 32.8
